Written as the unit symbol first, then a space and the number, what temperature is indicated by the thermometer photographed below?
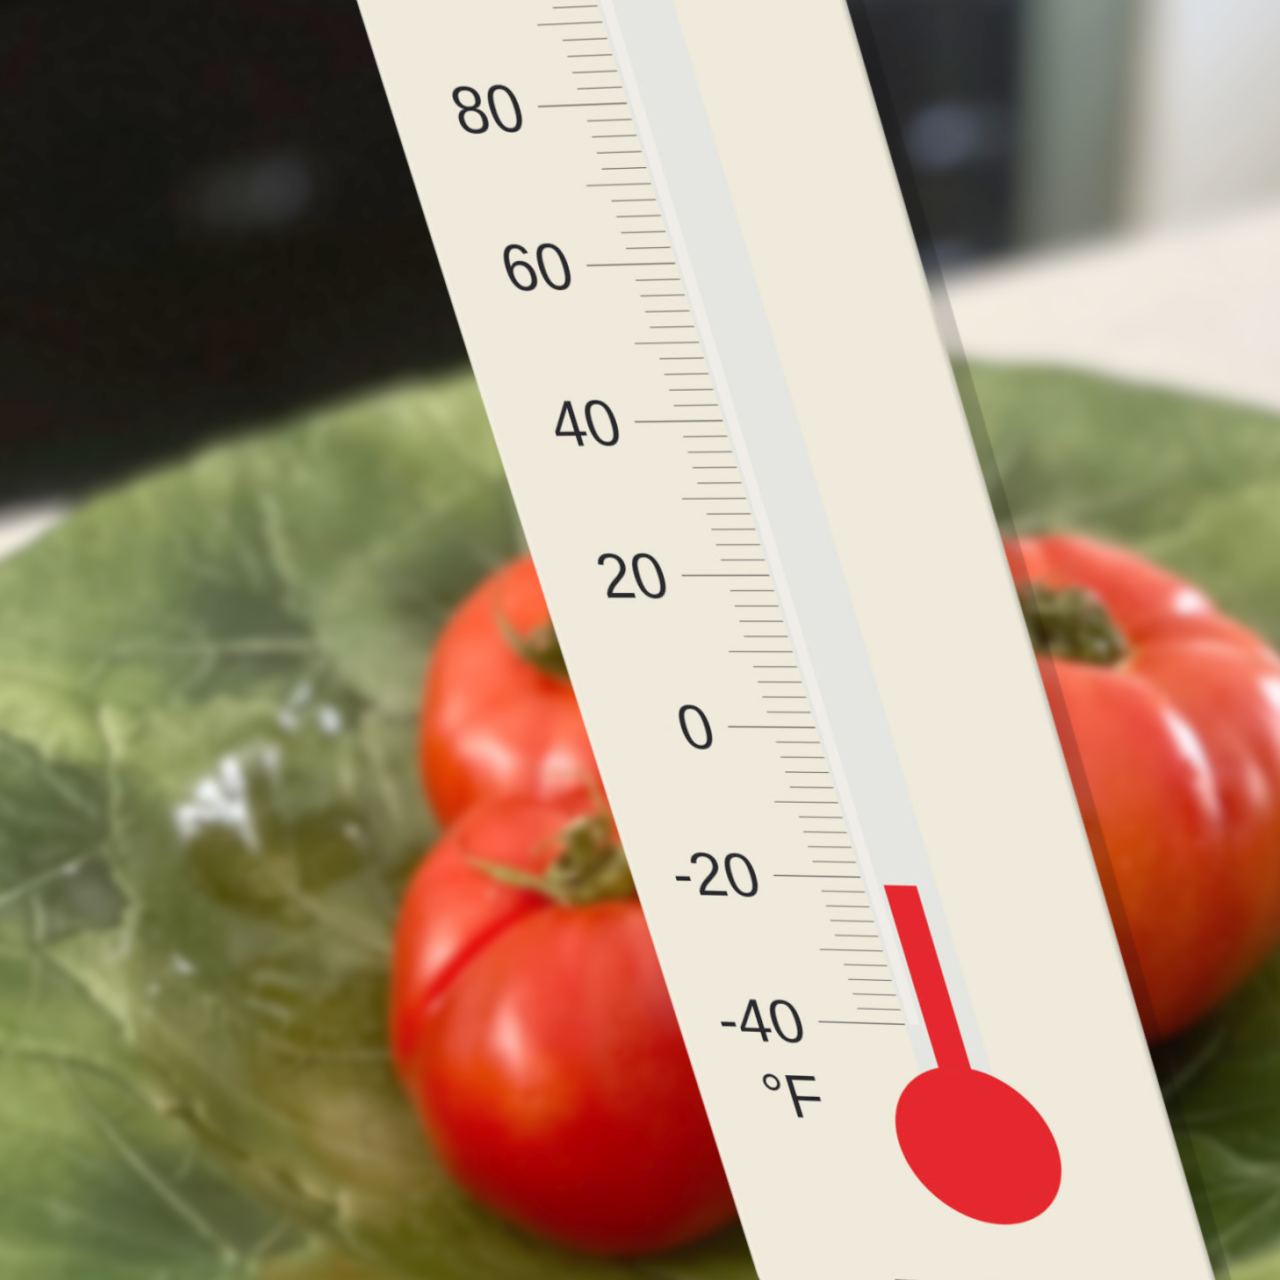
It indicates °F -21
